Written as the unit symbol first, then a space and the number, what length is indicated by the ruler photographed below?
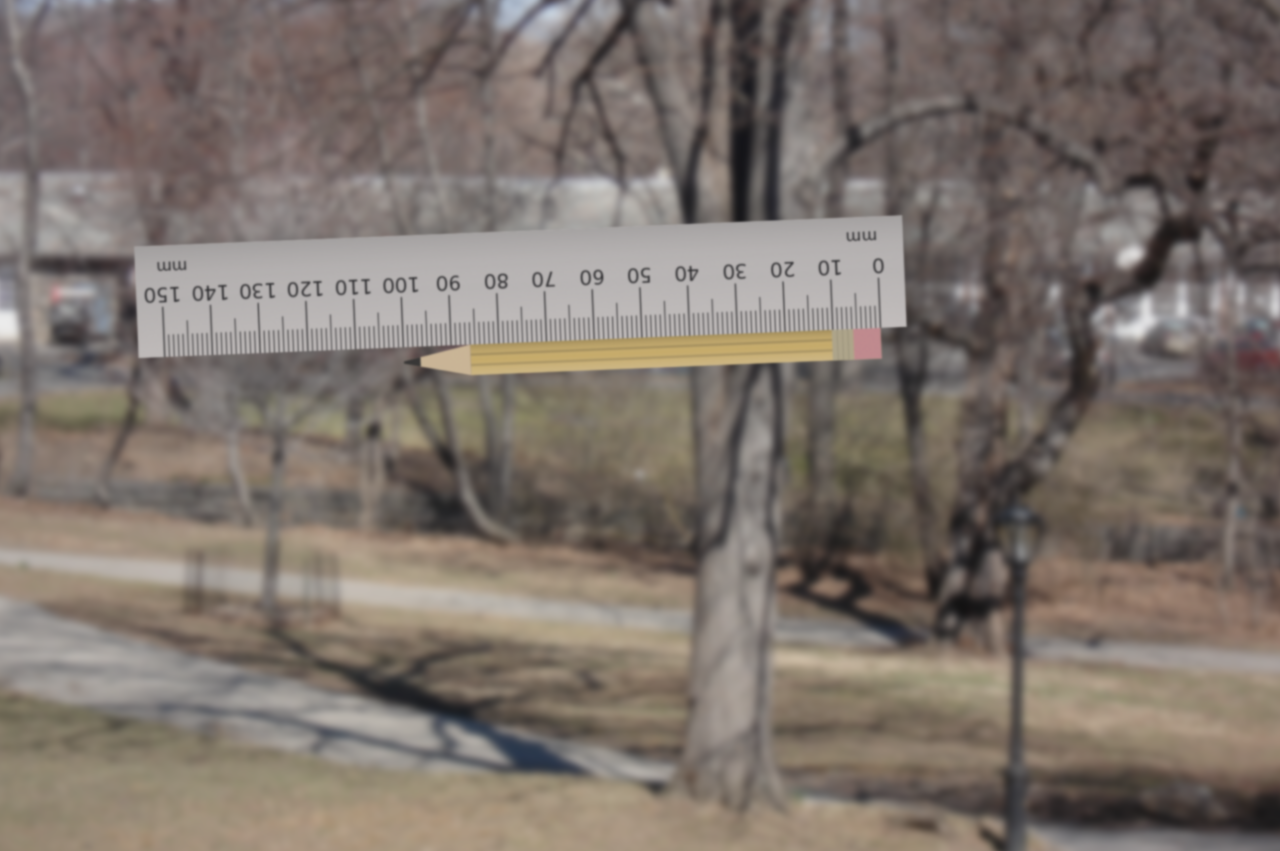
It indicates mm 100
